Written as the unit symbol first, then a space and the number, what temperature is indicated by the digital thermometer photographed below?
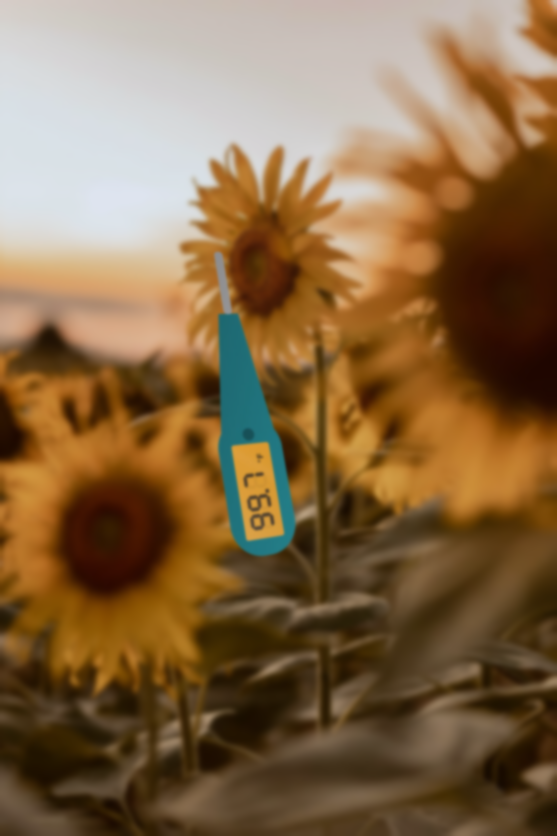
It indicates °F 99.7
